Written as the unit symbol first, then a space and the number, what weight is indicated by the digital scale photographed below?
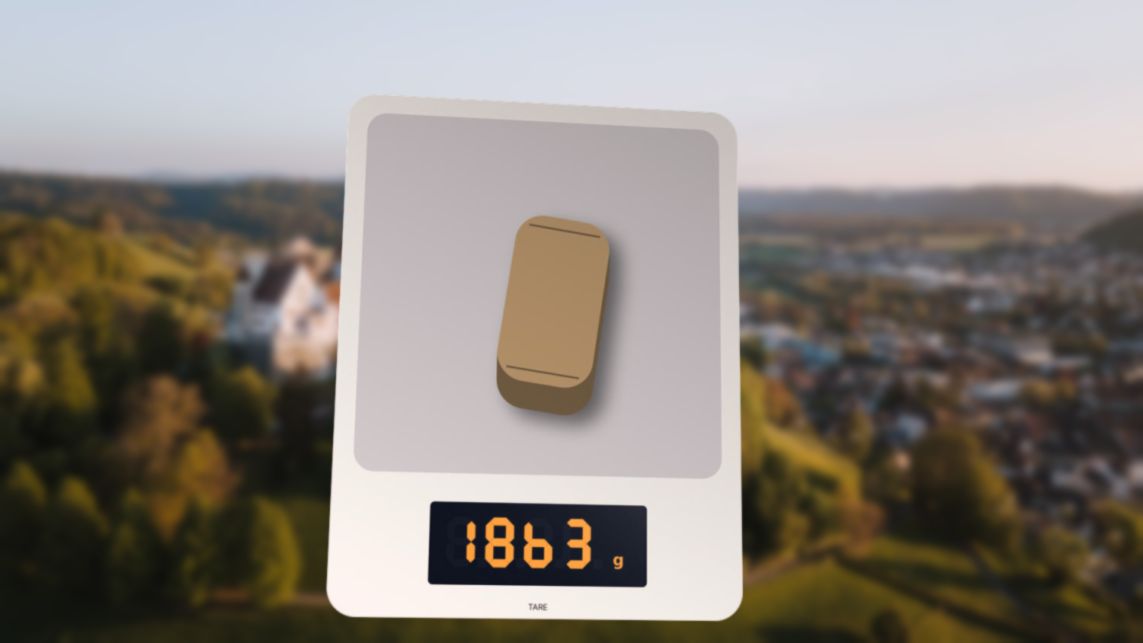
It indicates g 1863
